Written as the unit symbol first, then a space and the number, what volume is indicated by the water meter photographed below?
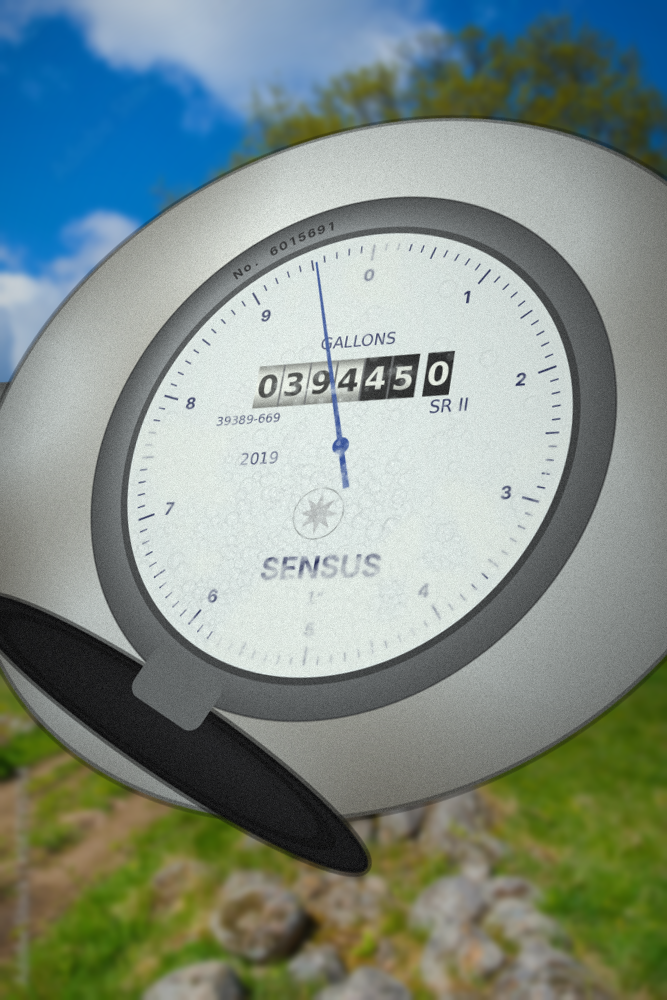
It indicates gal 394449.5
